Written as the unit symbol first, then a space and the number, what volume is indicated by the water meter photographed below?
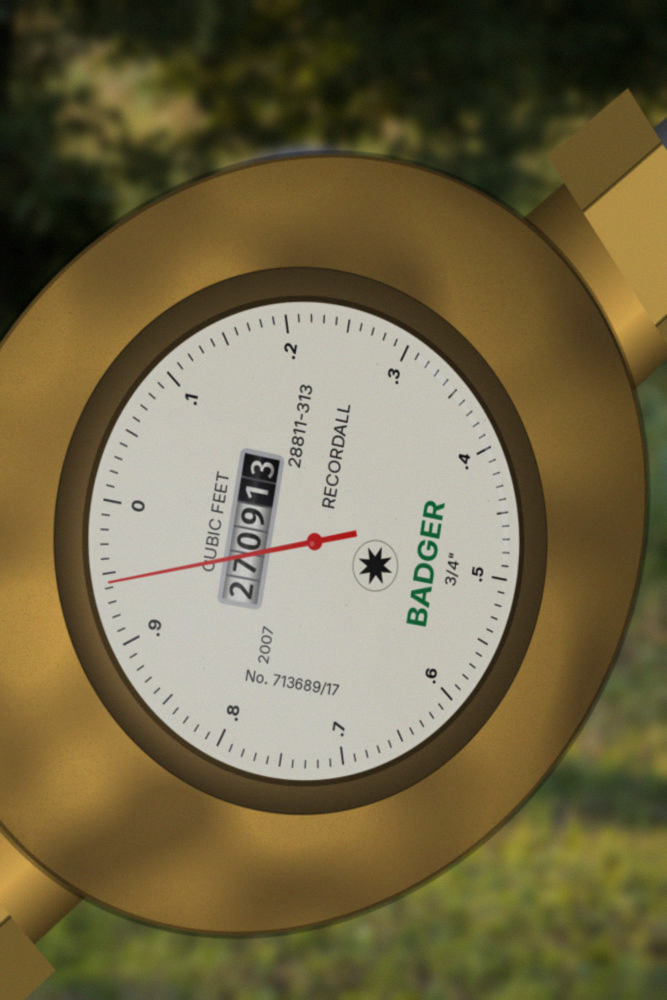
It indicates ft³ 270912.94
